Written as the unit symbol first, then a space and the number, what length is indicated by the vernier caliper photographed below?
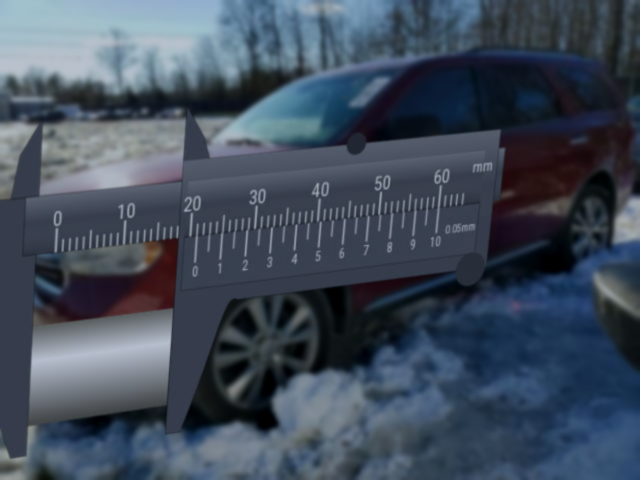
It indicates mm 21.0
